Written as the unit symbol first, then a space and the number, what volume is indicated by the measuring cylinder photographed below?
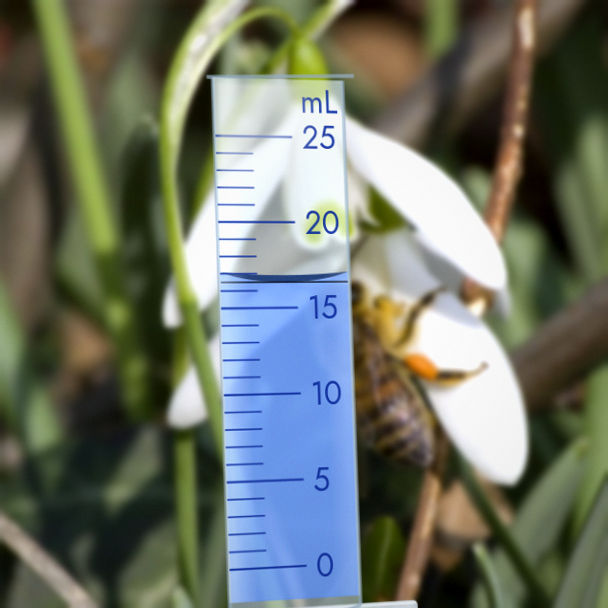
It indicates mL 16.5
